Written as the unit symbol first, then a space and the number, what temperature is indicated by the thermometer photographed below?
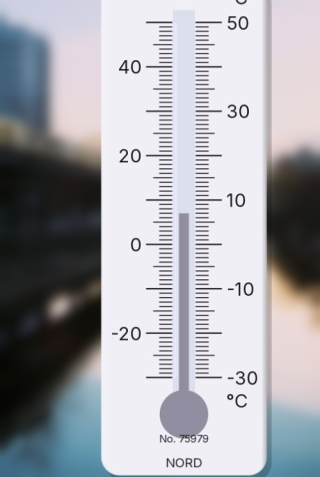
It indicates °C 7
